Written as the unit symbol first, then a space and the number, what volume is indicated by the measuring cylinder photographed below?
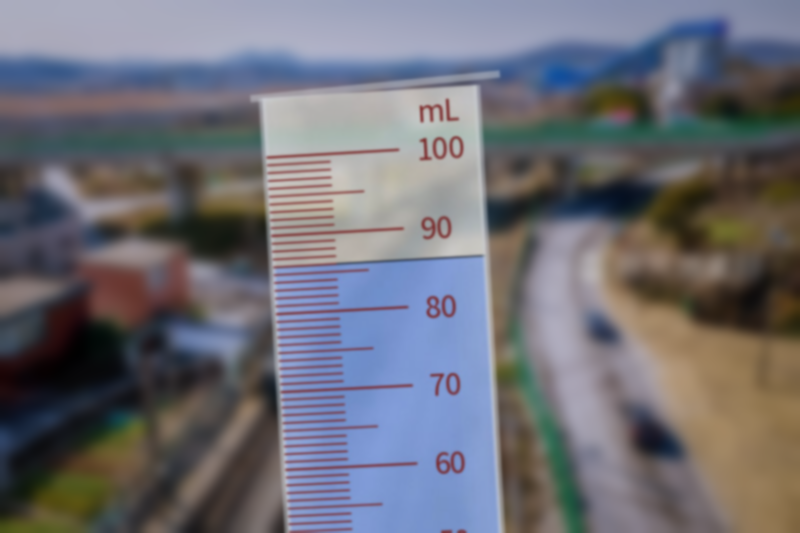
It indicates mL 86
